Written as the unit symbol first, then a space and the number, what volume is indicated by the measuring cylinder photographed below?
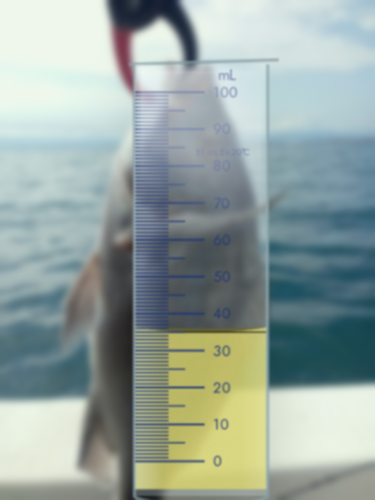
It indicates mL 35
